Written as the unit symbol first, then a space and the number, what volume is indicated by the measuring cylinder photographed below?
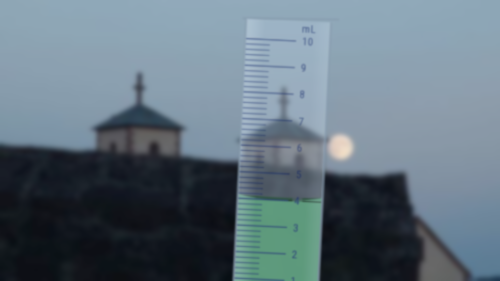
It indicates mL 4
